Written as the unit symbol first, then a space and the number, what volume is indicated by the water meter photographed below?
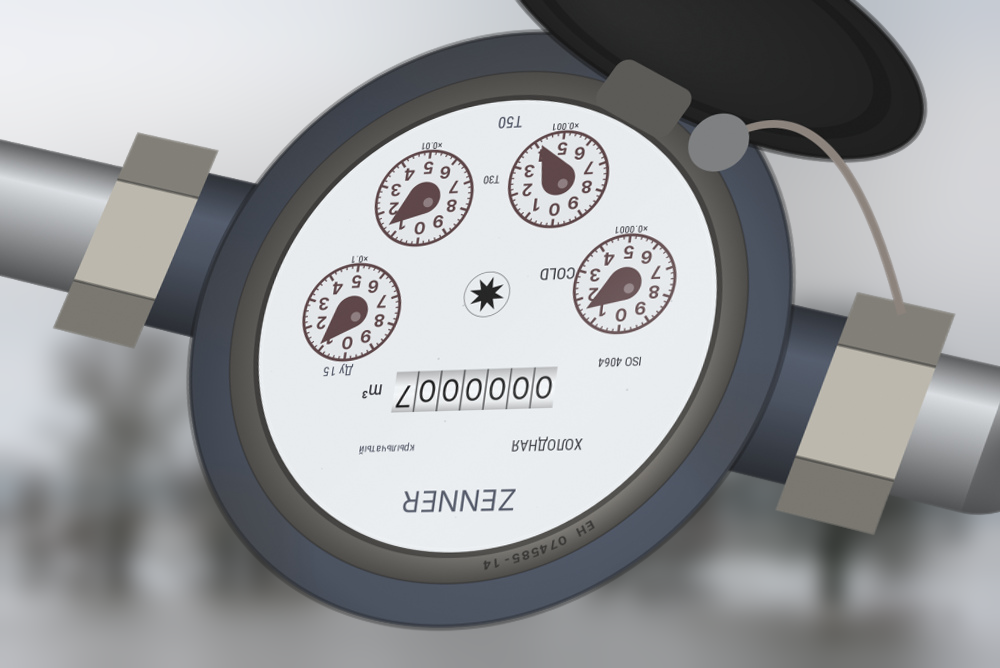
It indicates m³ 7.1141
